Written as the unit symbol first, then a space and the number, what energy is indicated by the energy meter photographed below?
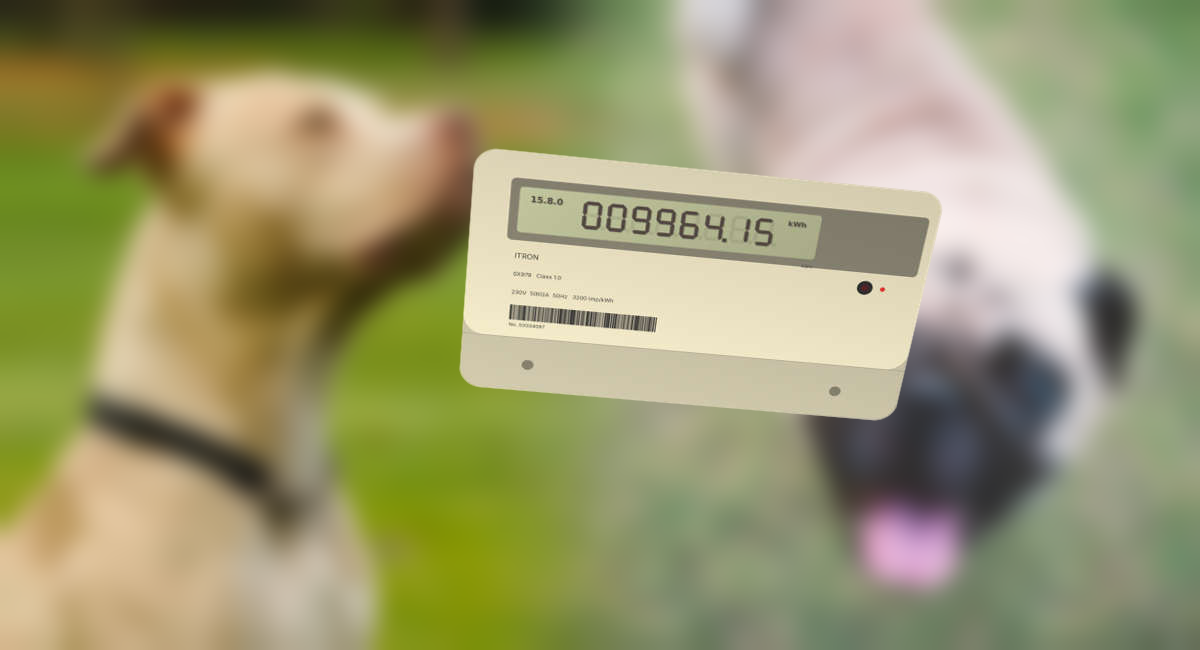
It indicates kWh 9964.15
